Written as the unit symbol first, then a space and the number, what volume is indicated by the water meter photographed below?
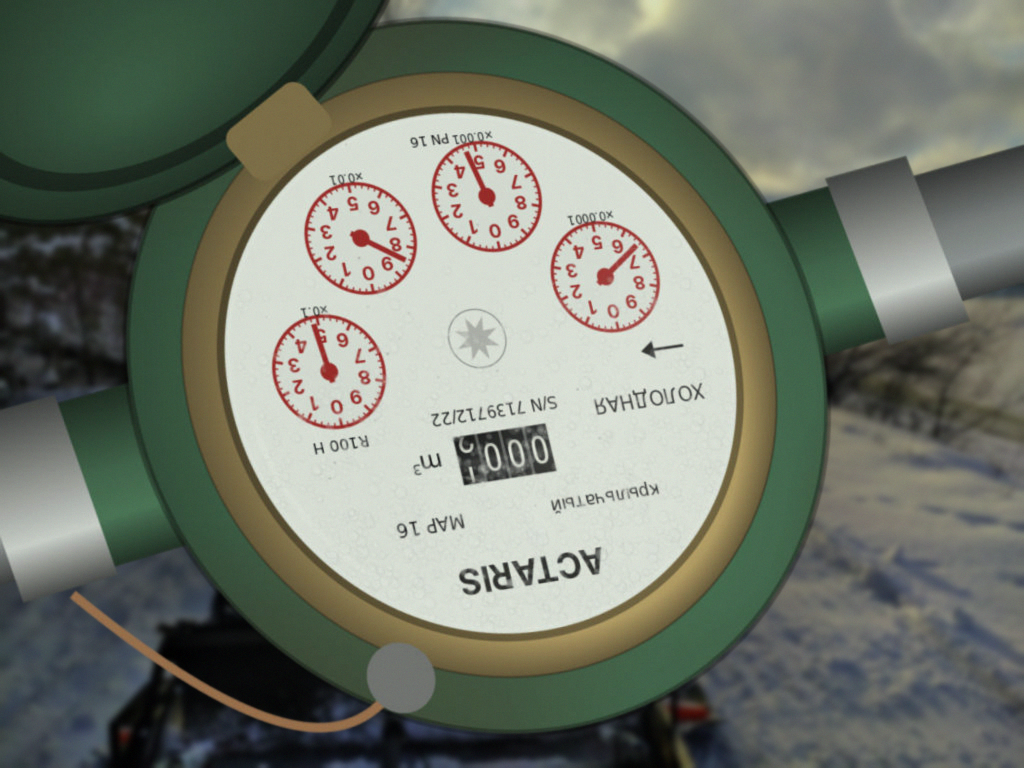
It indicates m³ 1.4846
